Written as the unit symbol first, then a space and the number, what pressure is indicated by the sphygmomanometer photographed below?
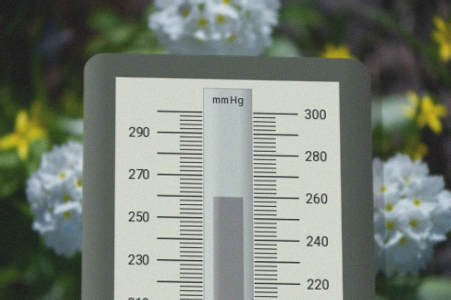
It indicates mmHg 260
